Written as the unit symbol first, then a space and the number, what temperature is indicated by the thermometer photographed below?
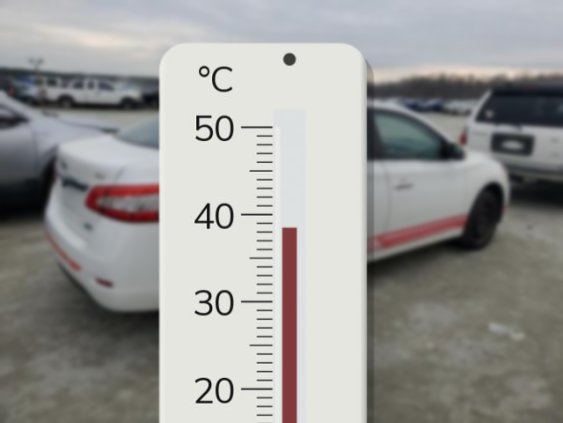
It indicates °C 38.5
